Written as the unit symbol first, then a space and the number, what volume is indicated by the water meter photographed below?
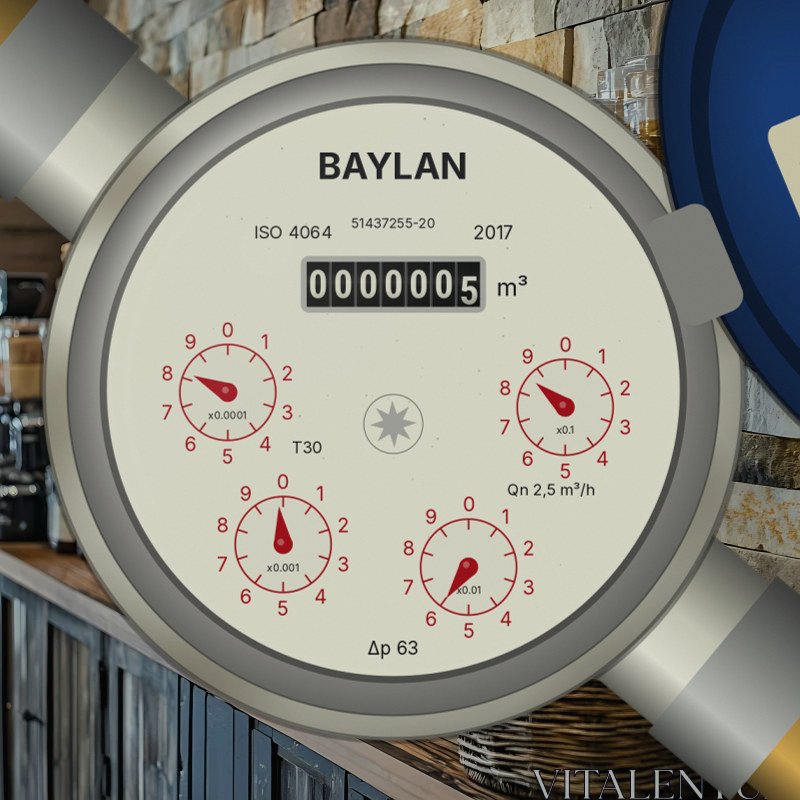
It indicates m³ 4.8598
